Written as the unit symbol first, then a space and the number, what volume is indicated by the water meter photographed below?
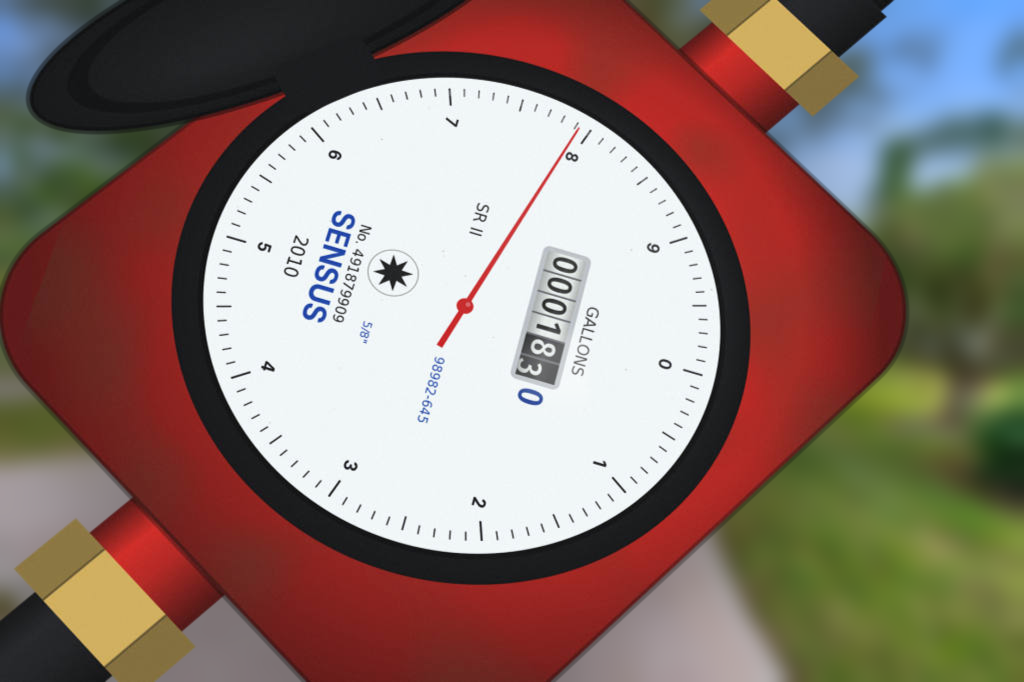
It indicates gal 1827.9
